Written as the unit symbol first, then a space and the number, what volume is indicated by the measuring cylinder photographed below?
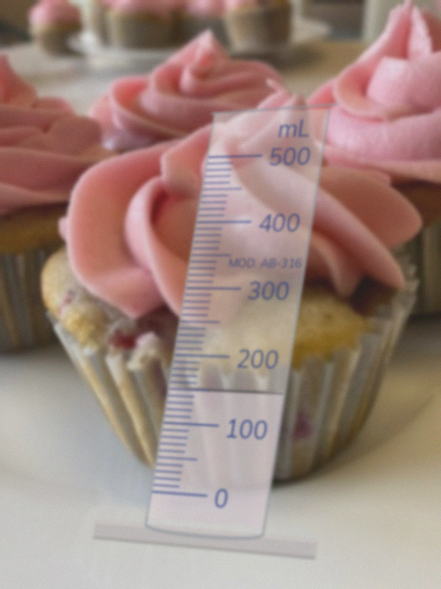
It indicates mL 150
